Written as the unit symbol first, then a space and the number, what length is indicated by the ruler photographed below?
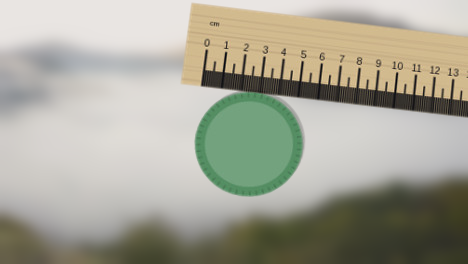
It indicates cm 5.5
